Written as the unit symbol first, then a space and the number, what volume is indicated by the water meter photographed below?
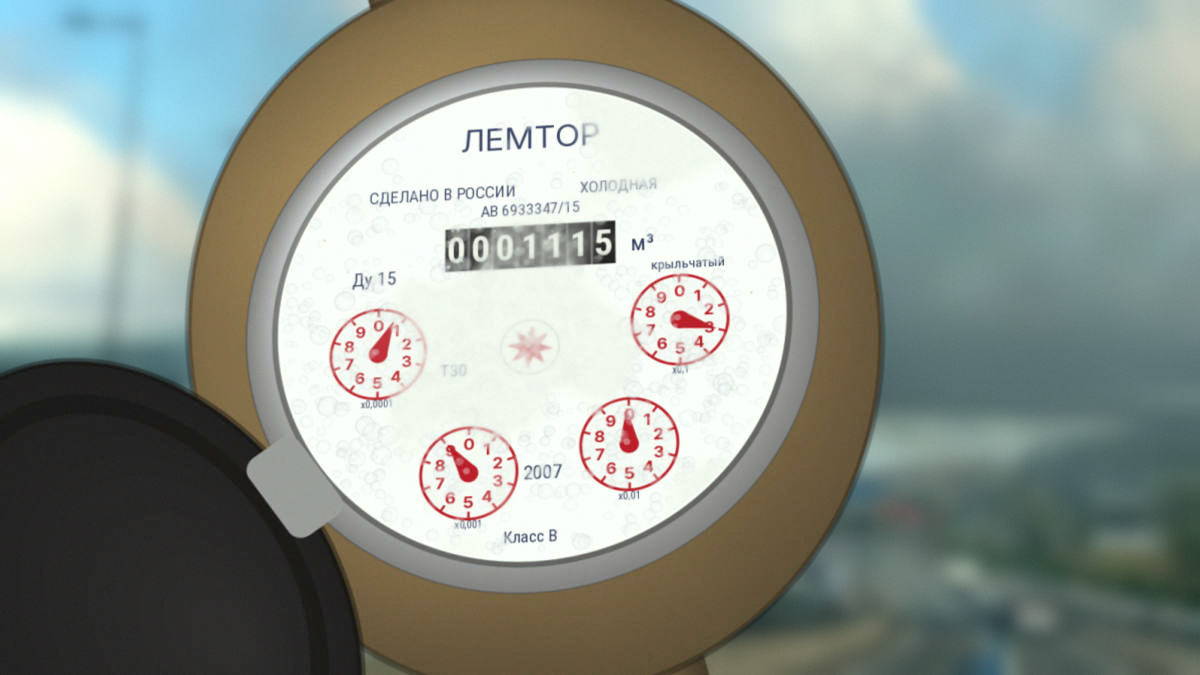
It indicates m³ 1115.2990
